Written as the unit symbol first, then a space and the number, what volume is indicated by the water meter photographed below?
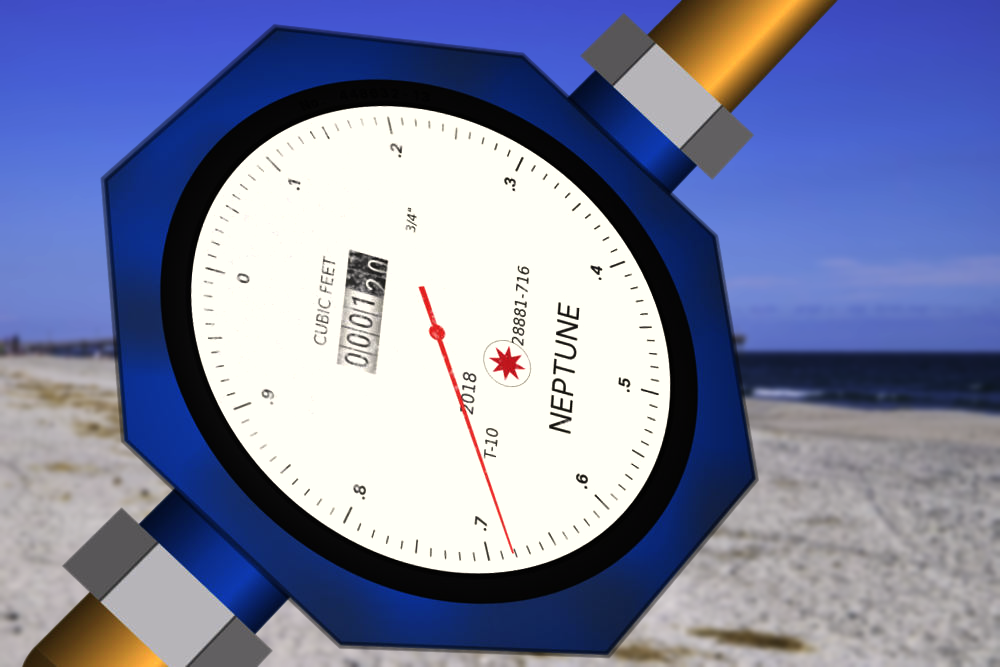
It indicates ft³ 119.68
